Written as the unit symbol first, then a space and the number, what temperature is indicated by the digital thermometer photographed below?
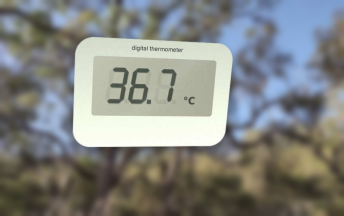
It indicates °C 36.7
